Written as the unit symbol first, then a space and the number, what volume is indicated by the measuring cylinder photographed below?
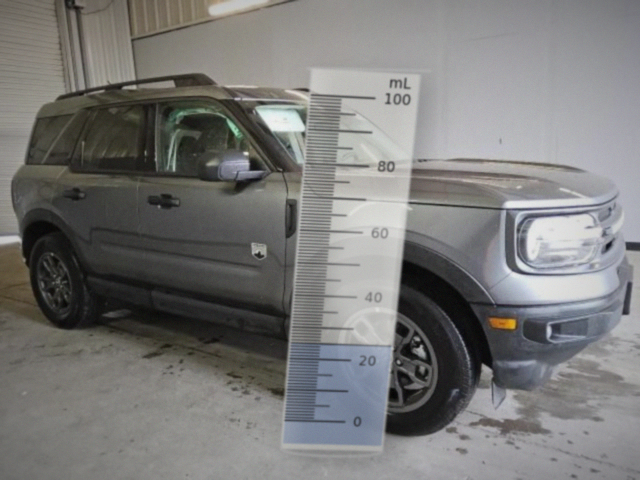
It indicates mL 25
